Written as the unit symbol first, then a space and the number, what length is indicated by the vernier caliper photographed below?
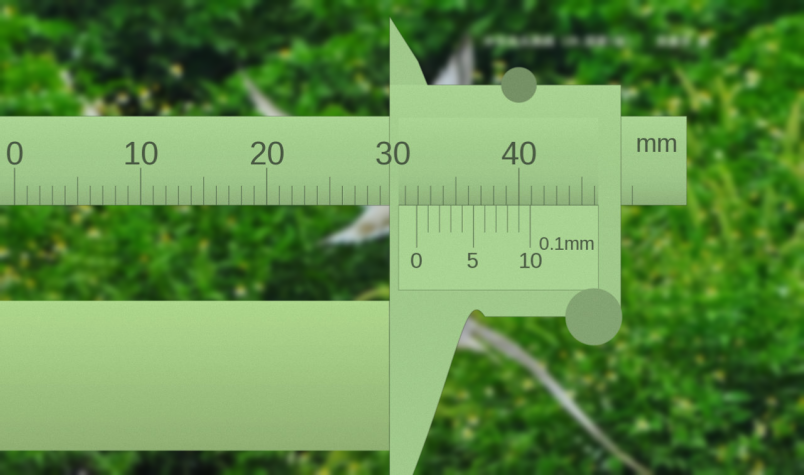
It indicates mm 31.9
